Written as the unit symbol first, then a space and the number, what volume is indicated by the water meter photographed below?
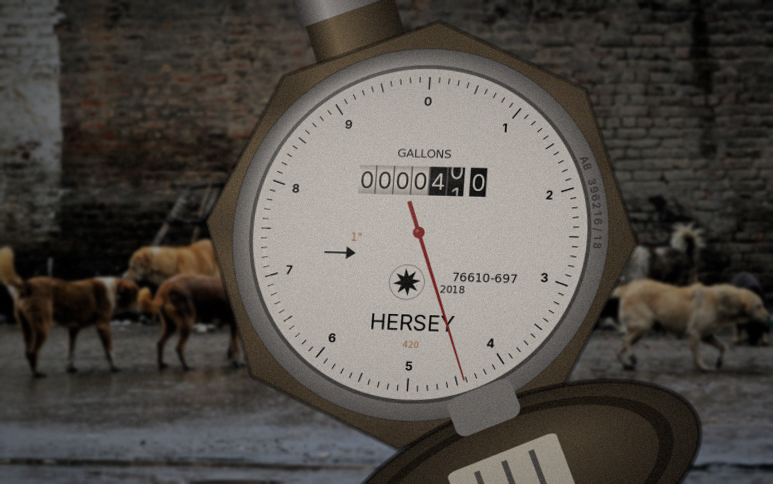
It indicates gal 404.4
